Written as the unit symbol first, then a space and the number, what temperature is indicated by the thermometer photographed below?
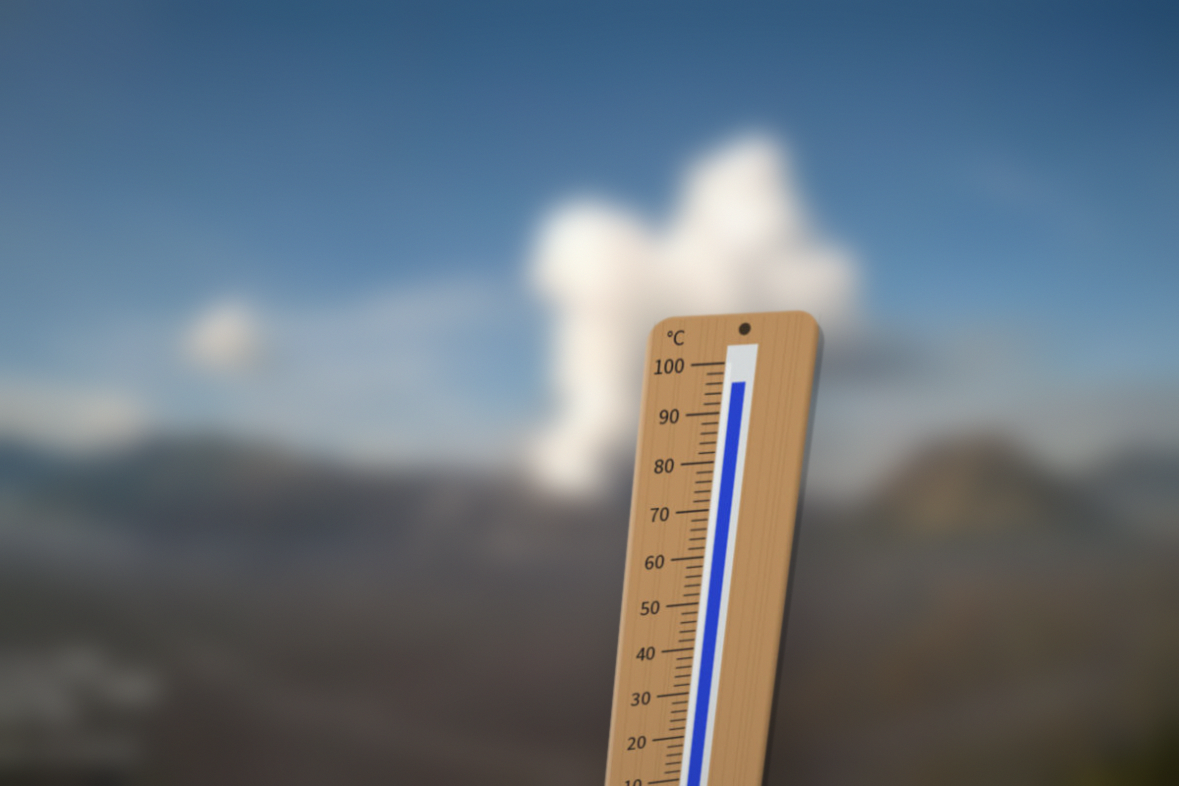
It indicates °C 96
